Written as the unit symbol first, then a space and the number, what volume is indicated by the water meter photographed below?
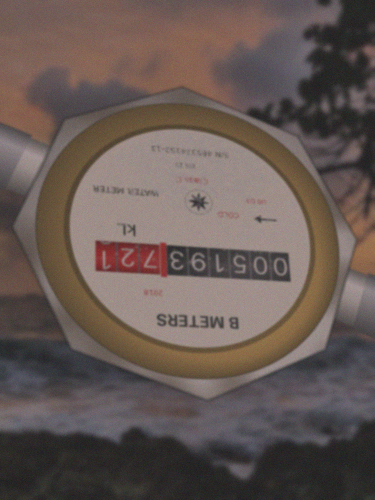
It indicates kL 5193.721
